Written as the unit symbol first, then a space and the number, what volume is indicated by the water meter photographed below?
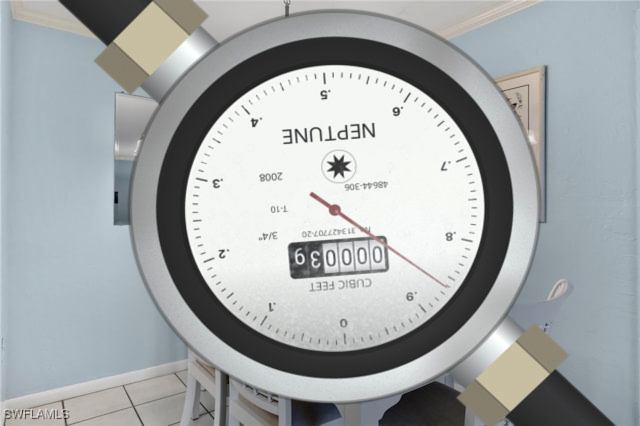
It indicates ft³ 38.86
